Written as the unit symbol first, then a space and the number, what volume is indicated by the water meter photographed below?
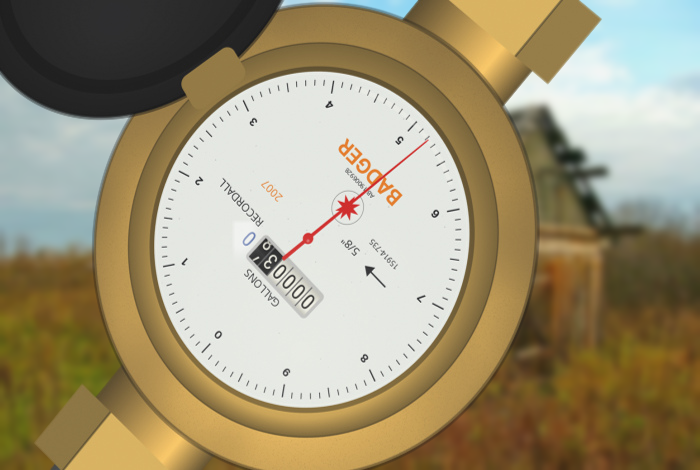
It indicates gal 375.2
